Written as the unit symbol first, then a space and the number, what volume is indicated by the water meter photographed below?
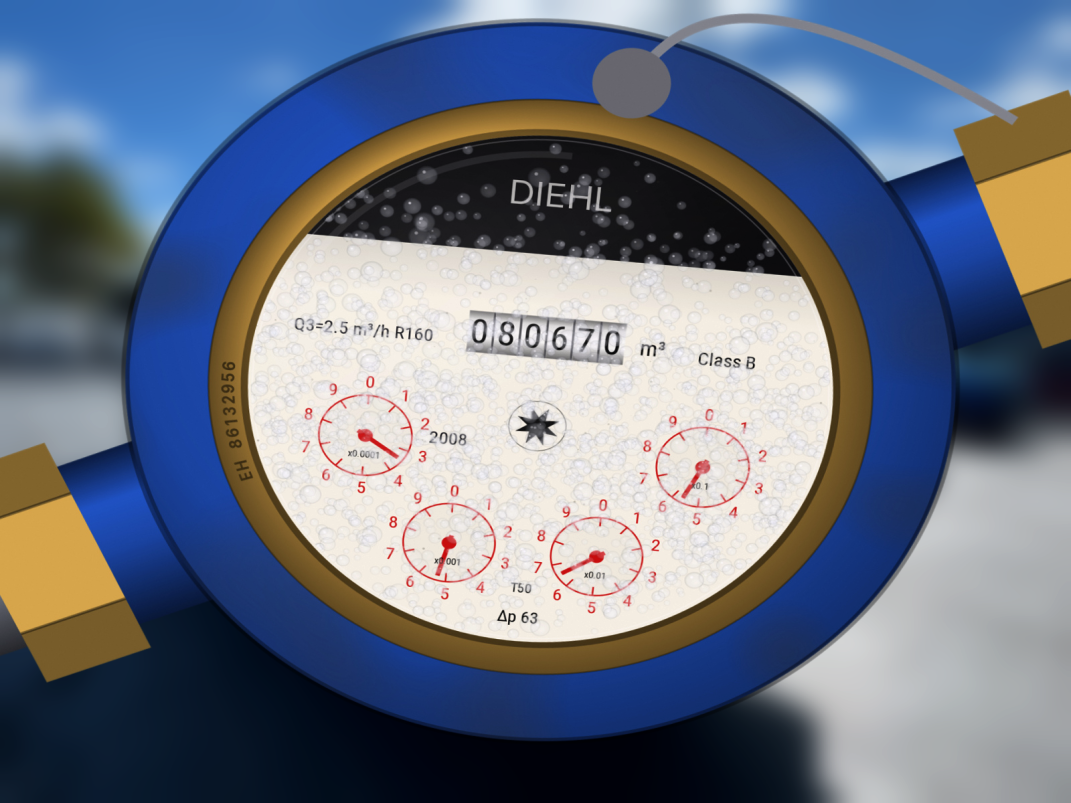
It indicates m³ 80670.5653
